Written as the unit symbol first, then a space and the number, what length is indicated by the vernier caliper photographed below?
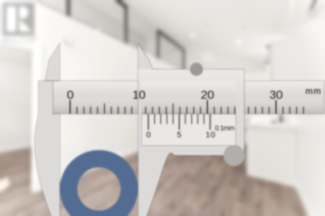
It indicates mm 11.4
